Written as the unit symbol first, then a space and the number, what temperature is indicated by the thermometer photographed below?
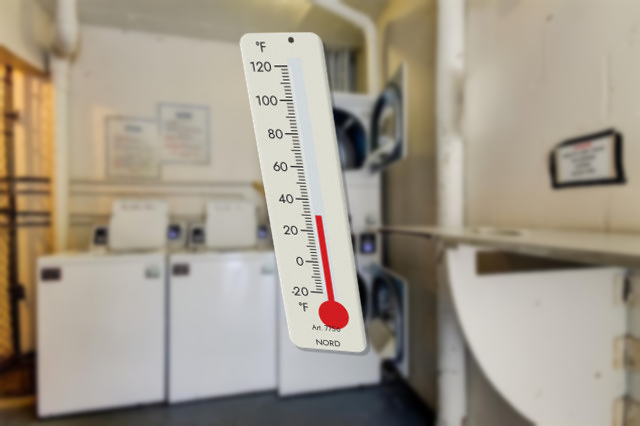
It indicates °F 30
